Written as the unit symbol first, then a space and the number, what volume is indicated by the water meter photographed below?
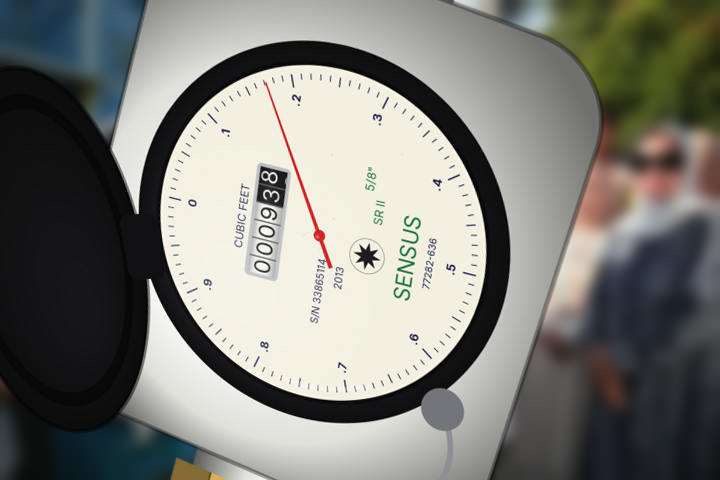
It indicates ft³ 938.17
